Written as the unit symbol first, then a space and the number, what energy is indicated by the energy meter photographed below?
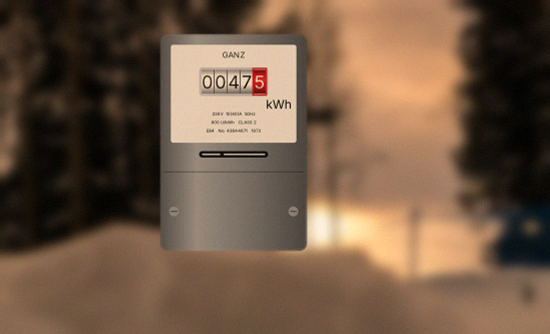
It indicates kWh 47.5
